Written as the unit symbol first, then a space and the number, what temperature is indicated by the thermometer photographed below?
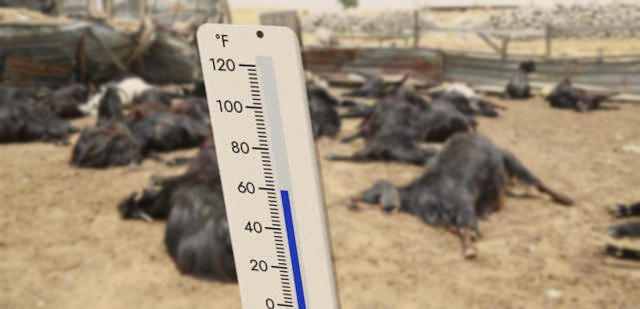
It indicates °F 60
